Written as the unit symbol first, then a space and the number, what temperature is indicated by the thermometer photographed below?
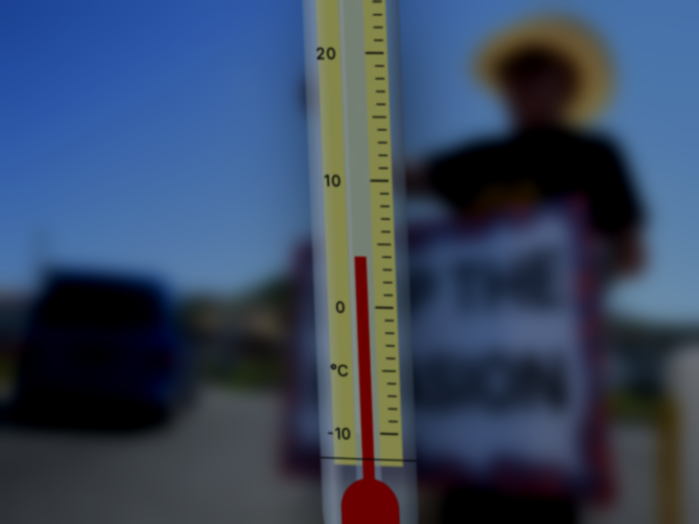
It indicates °C 4
